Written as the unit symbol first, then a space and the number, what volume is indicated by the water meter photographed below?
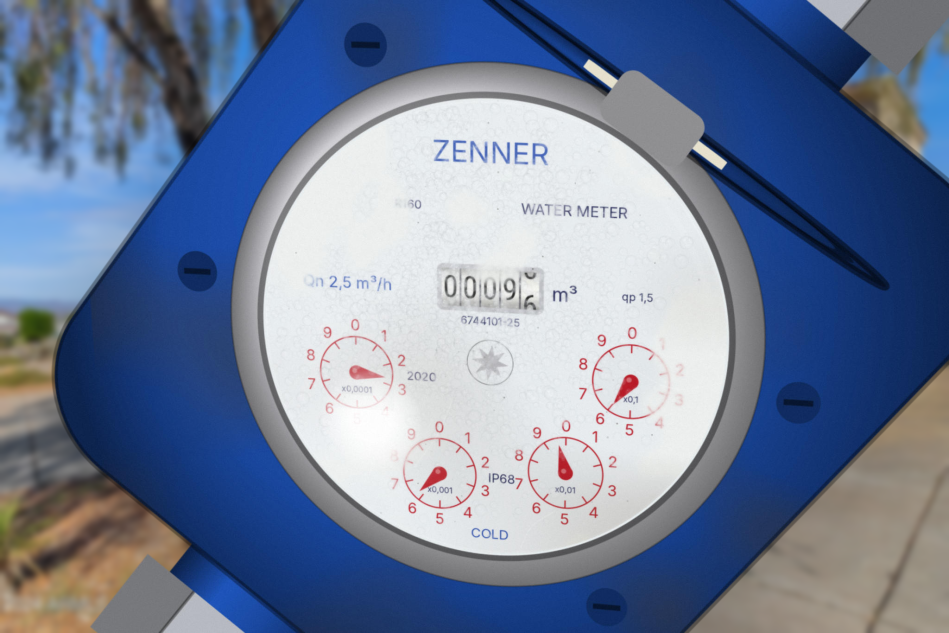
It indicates m³ 95.5962
